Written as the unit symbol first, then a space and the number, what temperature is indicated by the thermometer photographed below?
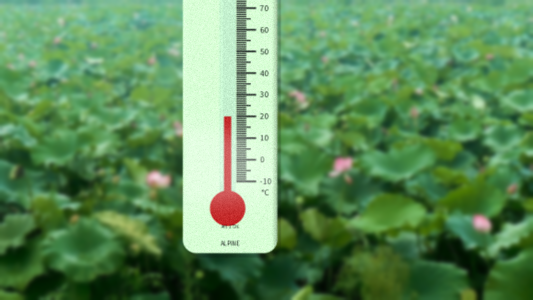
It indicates °C 20
